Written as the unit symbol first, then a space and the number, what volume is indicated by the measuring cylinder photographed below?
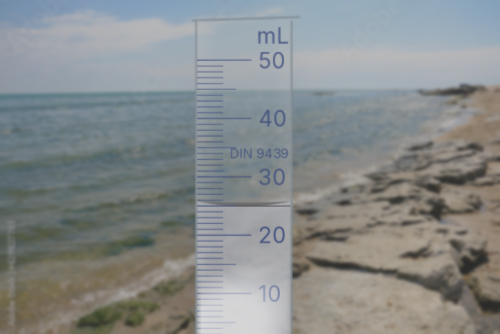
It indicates mL 25
